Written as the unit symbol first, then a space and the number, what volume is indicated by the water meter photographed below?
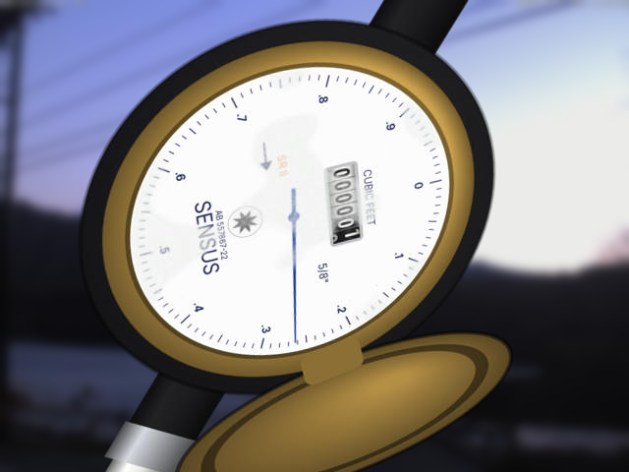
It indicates ft³ 1.26
